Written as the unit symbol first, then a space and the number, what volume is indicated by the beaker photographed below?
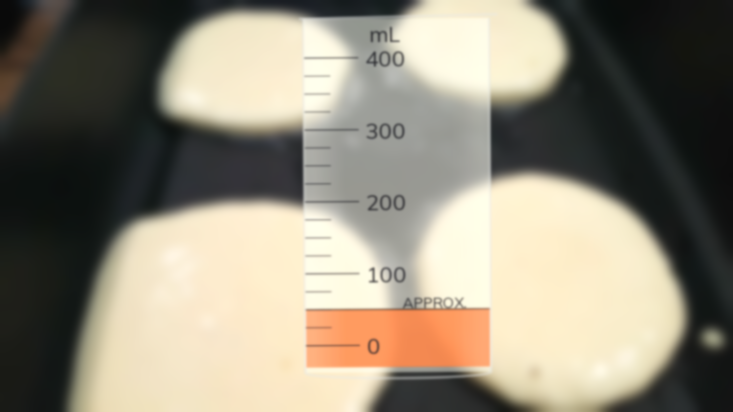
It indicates mL 50
